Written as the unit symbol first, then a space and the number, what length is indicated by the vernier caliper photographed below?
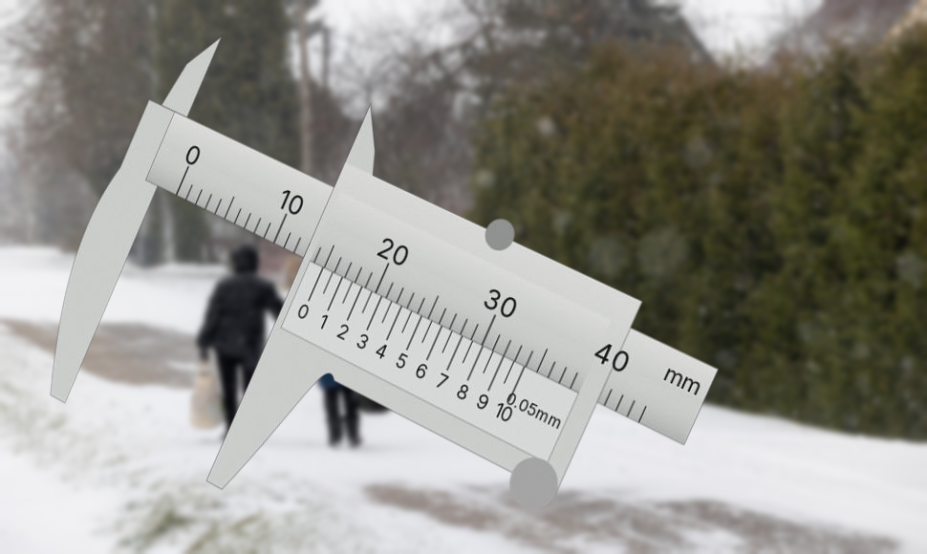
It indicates mm 14.9
